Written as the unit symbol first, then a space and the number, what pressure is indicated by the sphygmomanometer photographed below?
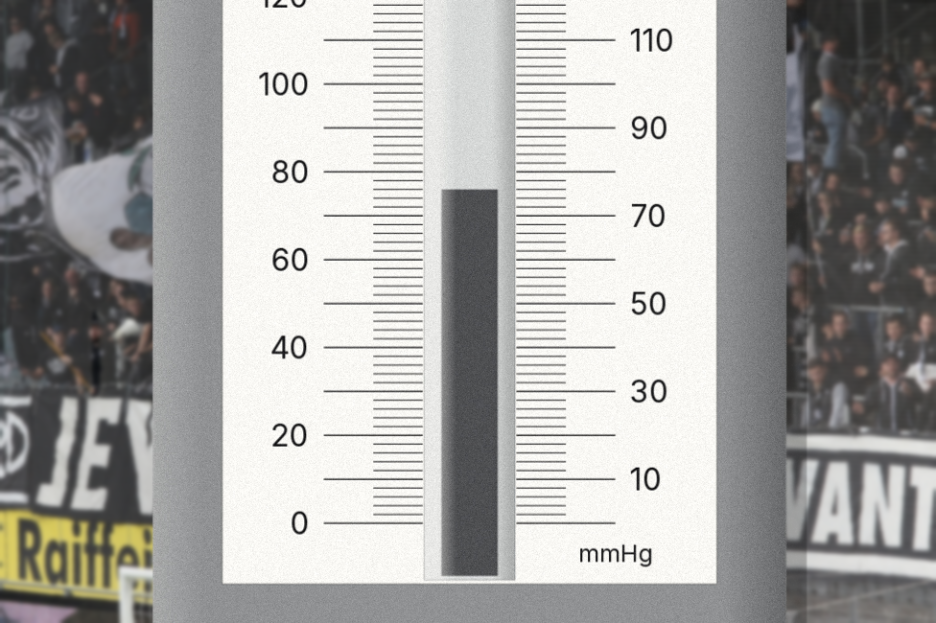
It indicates mmHg 76
